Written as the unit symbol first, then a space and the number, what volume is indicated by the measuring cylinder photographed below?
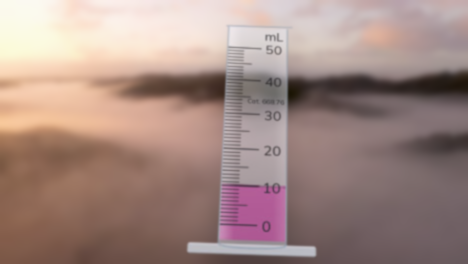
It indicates mL 10
